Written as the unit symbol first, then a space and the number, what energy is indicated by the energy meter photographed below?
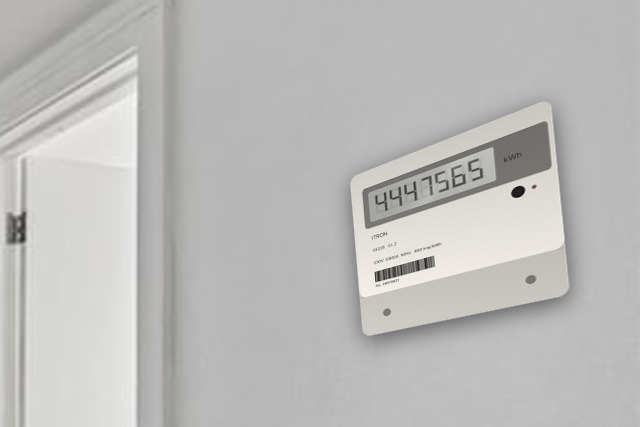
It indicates kWh 4447565
